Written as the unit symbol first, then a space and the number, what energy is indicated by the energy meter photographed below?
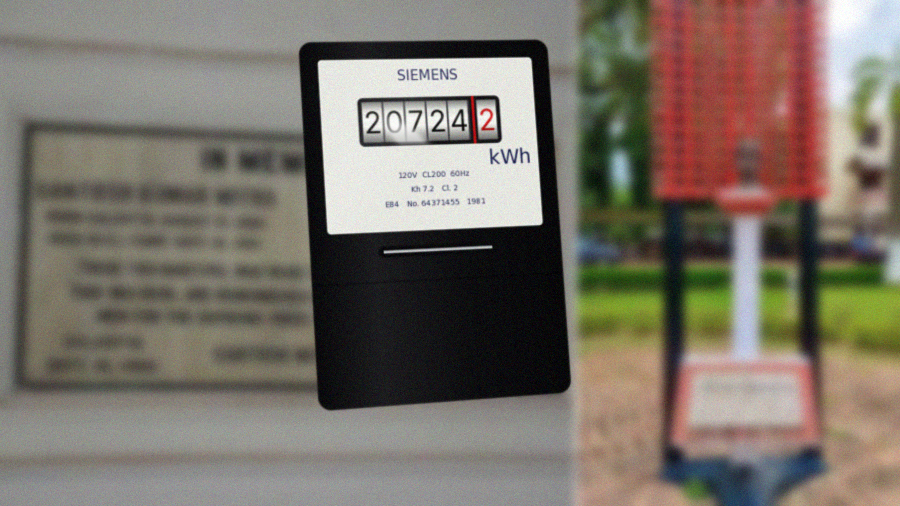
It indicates kWh 20724.2
